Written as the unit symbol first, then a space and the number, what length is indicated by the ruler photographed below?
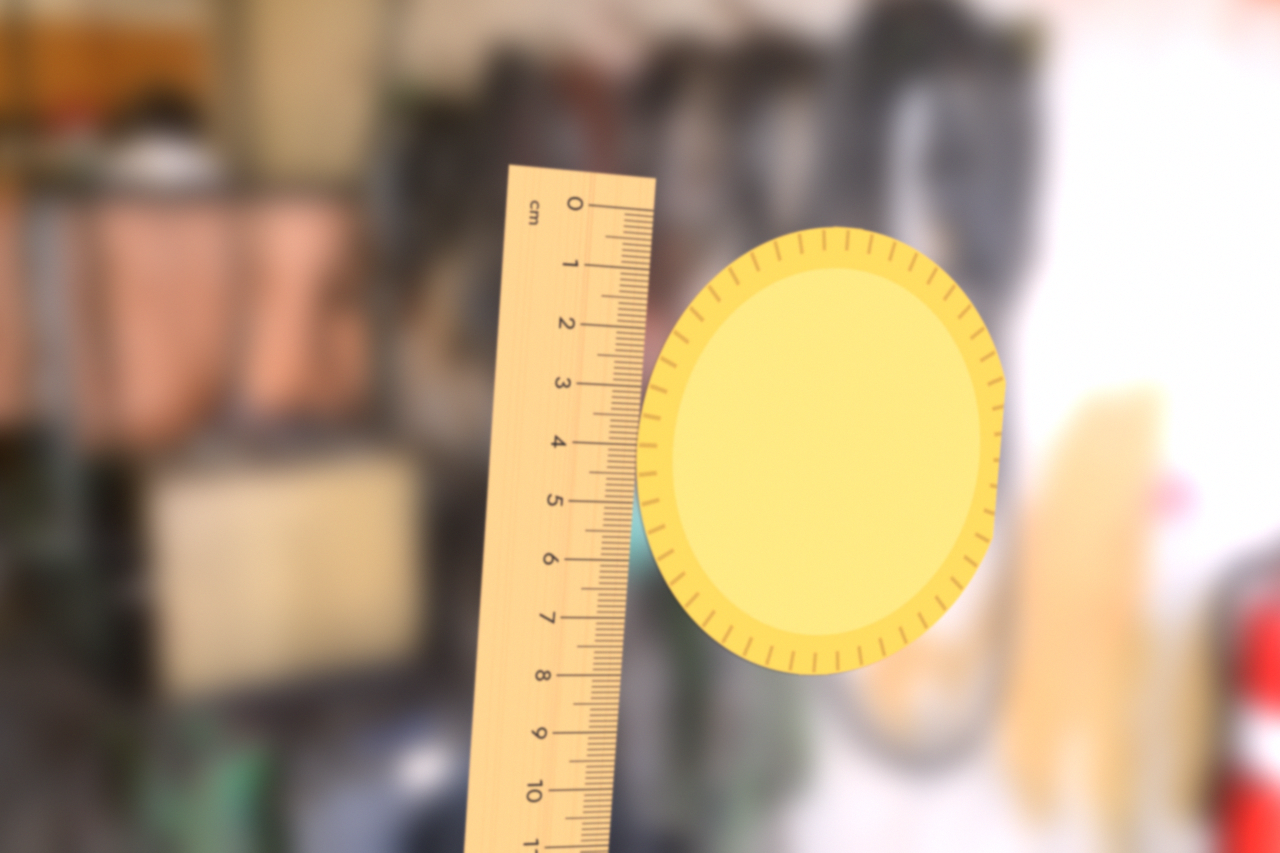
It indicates cm 8
